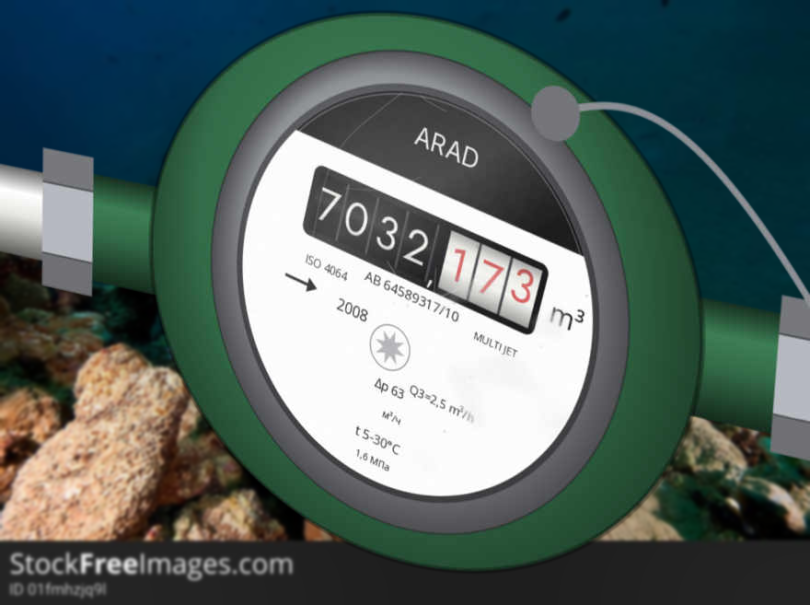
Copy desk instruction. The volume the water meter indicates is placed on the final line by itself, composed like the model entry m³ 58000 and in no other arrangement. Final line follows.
m³ 7032.173
